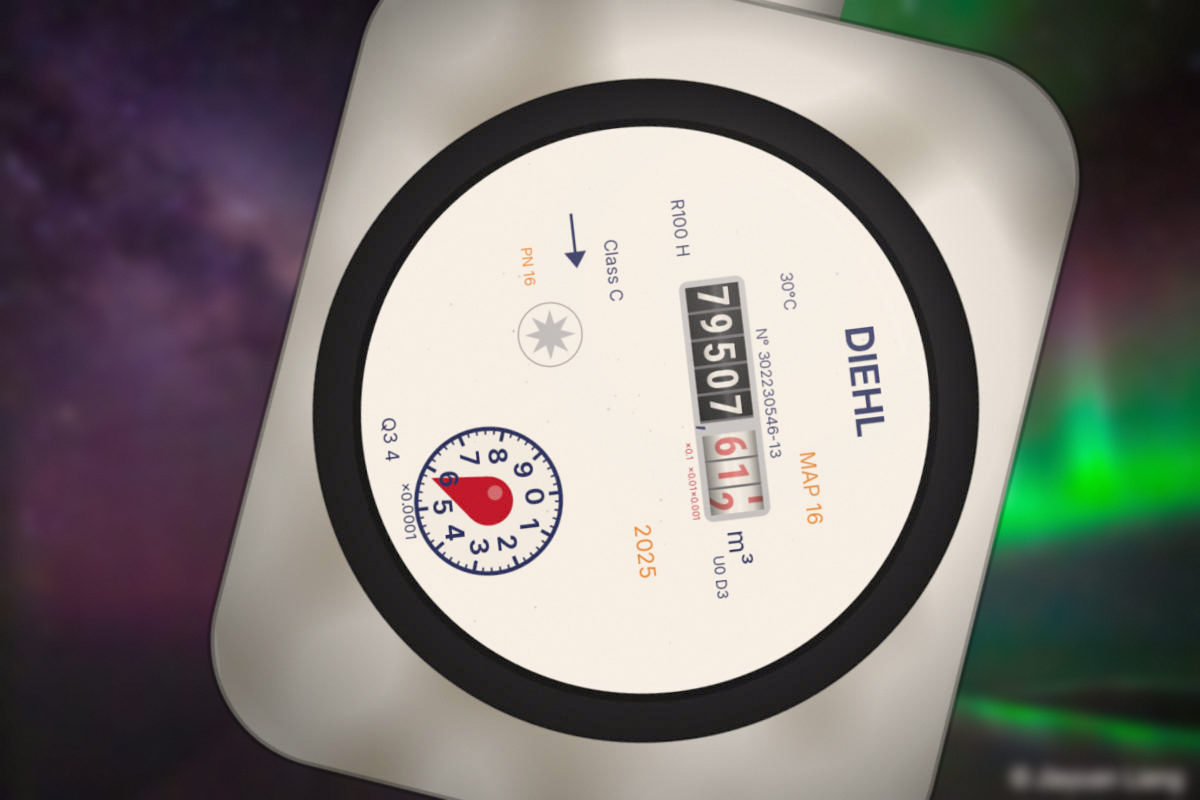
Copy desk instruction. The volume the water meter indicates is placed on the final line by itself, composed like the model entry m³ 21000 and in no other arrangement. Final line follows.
m³ 79507.6115
